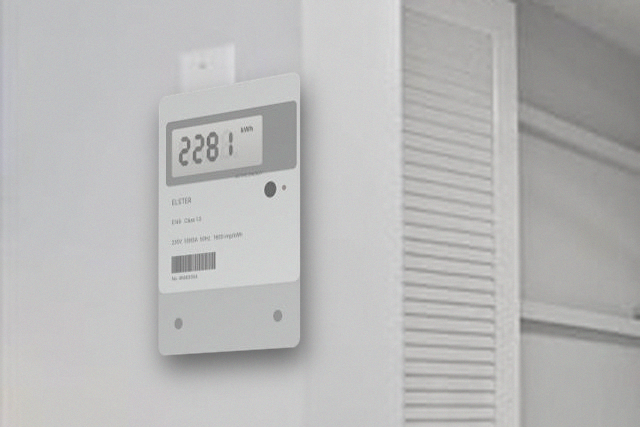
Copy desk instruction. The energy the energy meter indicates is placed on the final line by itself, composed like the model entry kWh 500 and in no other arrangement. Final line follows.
kWh 2281
